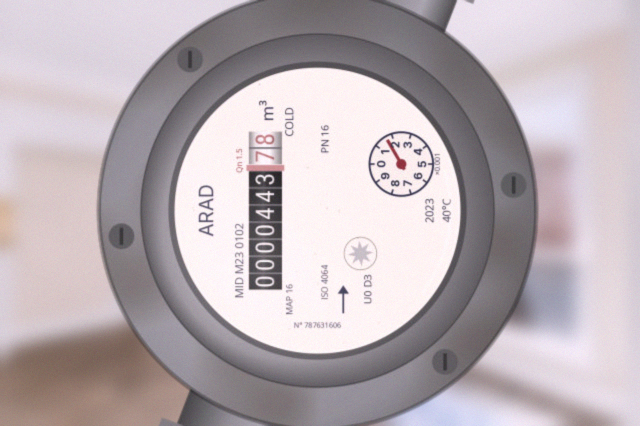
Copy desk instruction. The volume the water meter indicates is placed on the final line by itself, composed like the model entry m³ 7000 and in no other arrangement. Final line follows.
m³ 443.781
